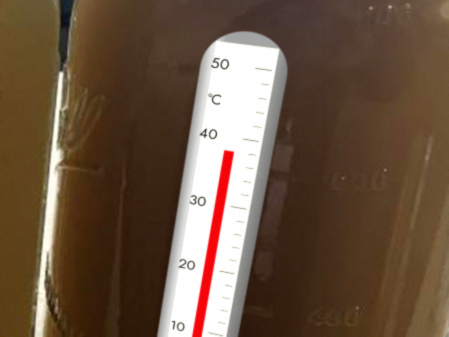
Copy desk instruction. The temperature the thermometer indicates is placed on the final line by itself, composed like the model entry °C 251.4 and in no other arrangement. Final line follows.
°C 38
